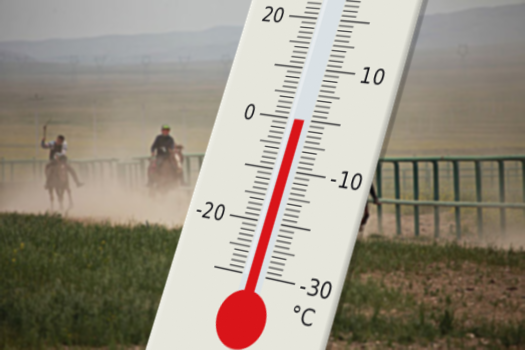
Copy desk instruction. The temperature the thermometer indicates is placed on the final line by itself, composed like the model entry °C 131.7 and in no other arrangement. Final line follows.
°C 0
